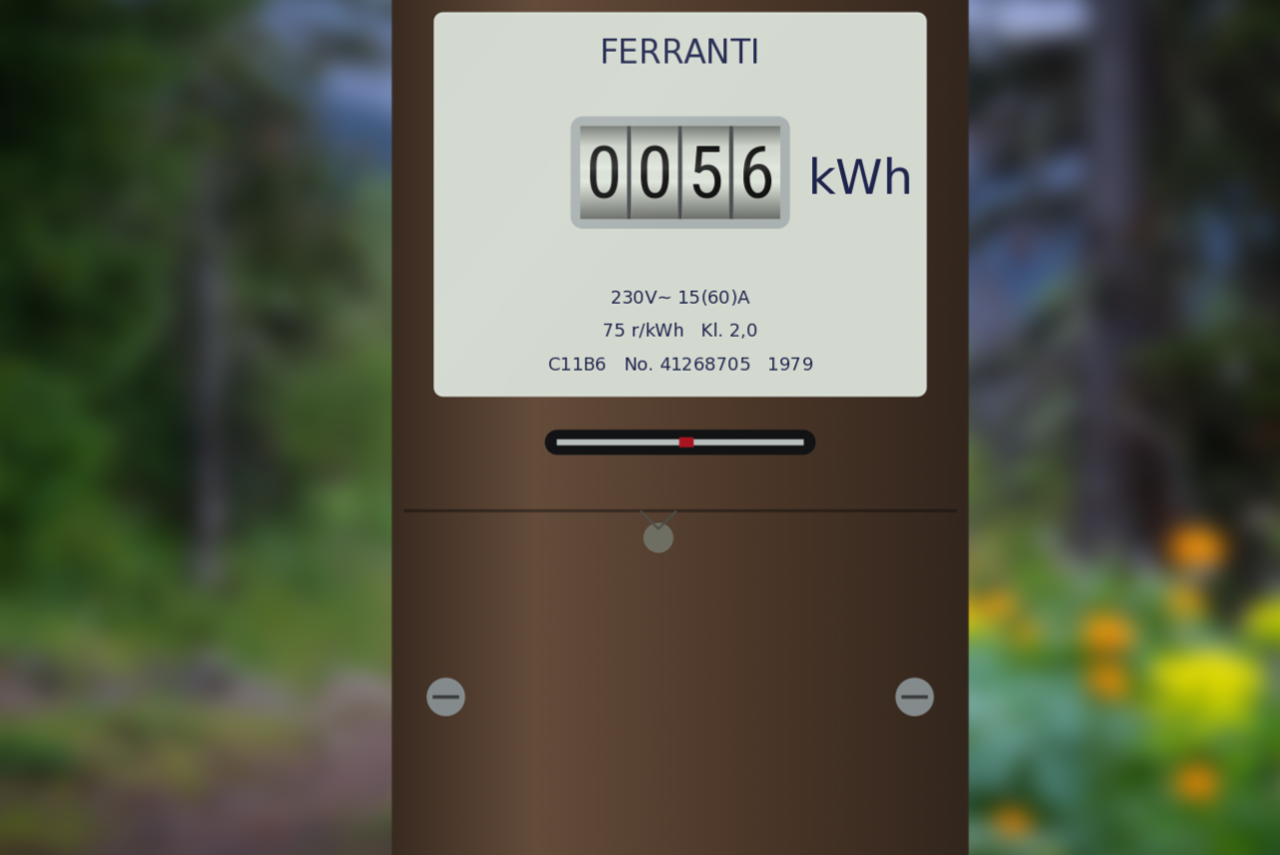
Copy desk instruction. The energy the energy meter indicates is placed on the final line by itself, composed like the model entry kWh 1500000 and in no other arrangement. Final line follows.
kWh 56
